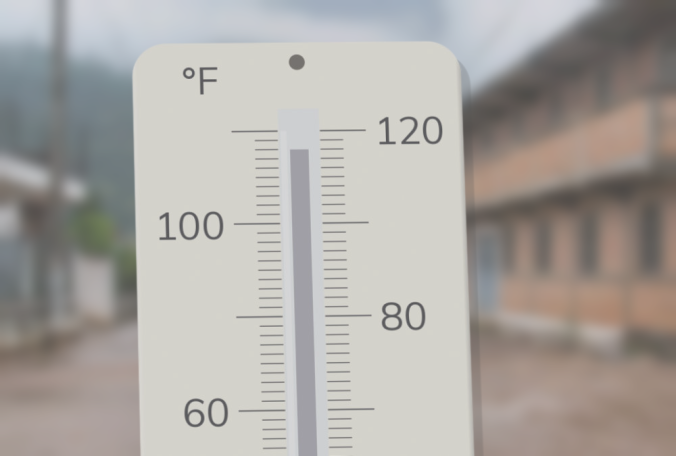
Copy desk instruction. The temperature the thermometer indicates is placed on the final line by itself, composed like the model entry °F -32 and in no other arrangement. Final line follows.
°F 116
